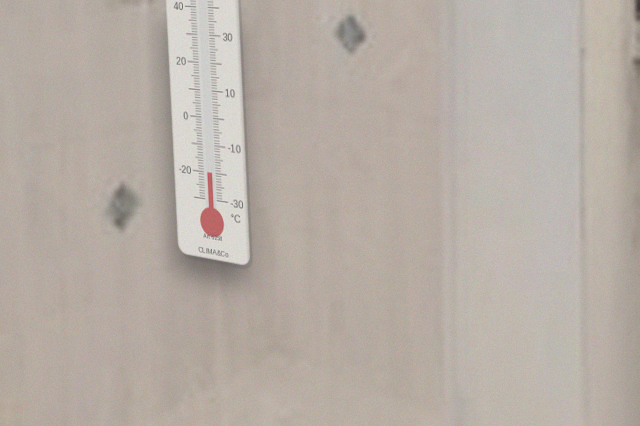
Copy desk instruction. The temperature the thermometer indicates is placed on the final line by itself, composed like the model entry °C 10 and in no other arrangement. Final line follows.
°C -20
